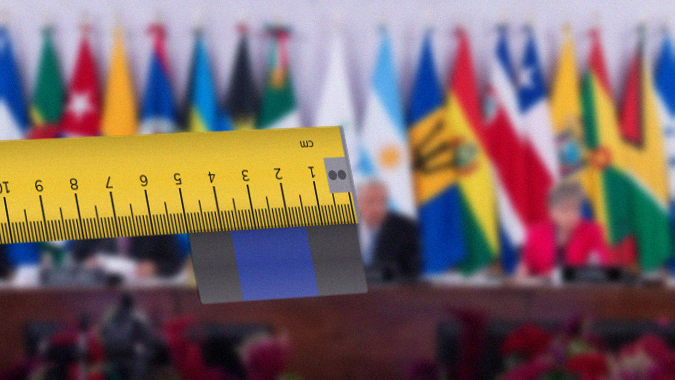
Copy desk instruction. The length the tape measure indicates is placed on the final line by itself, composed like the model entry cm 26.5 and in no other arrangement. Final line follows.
cm 5
